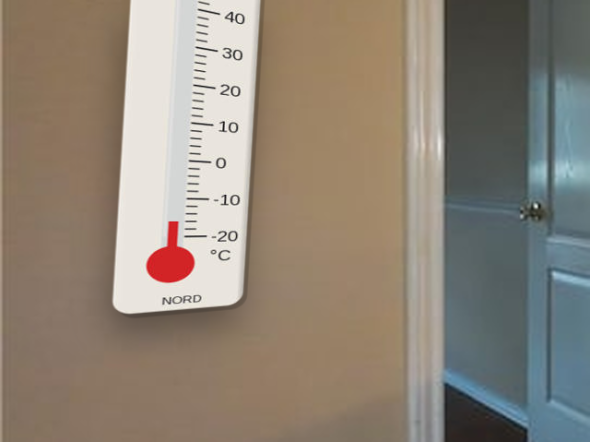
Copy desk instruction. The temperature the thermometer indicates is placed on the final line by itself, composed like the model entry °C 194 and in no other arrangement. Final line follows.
°C -16
